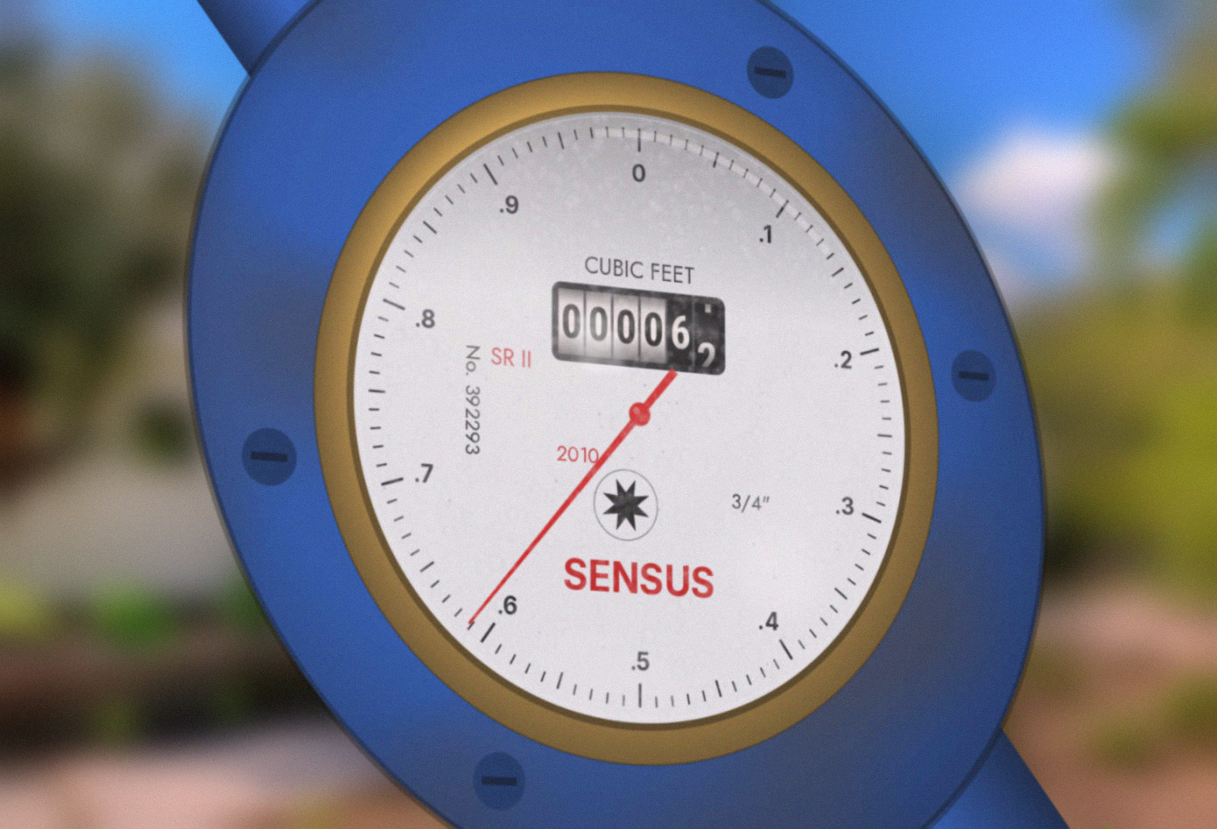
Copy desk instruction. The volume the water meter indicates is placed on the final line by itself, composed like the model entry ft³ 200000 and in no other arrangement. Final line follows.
ft³ 61.61
